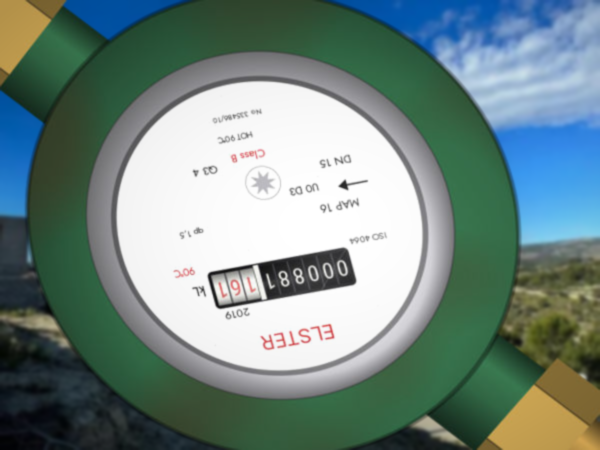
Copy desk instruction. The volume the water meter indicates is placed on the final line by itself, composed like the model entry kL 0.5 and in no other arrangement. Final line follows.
kL 881.161
